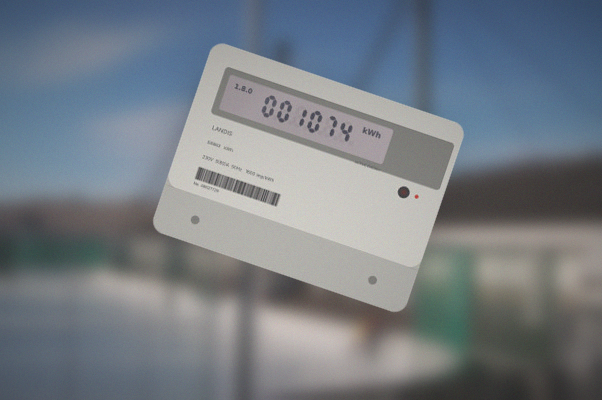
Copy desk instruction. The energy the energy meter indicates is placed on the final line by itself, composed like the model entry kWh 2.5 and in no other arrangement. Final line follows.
kWh 1074
